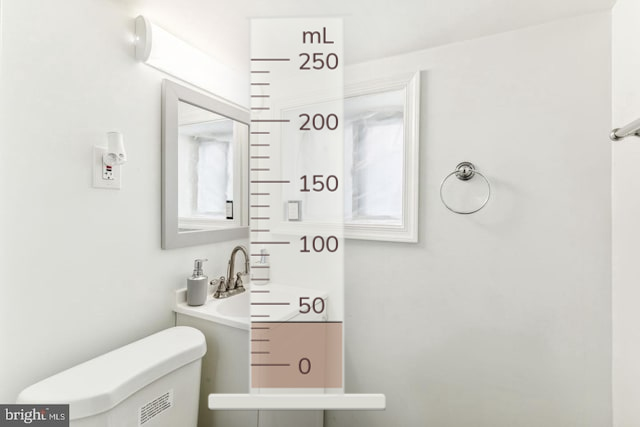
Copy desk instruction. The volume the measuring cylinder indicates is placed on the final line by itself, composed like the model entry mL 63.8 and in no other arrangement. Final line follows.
mL 35
